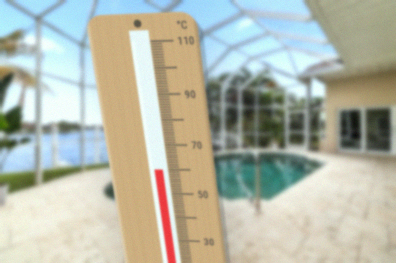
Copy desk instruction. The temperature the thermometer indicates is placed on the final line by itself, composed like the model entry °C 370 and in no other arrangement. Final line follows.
°C 60
